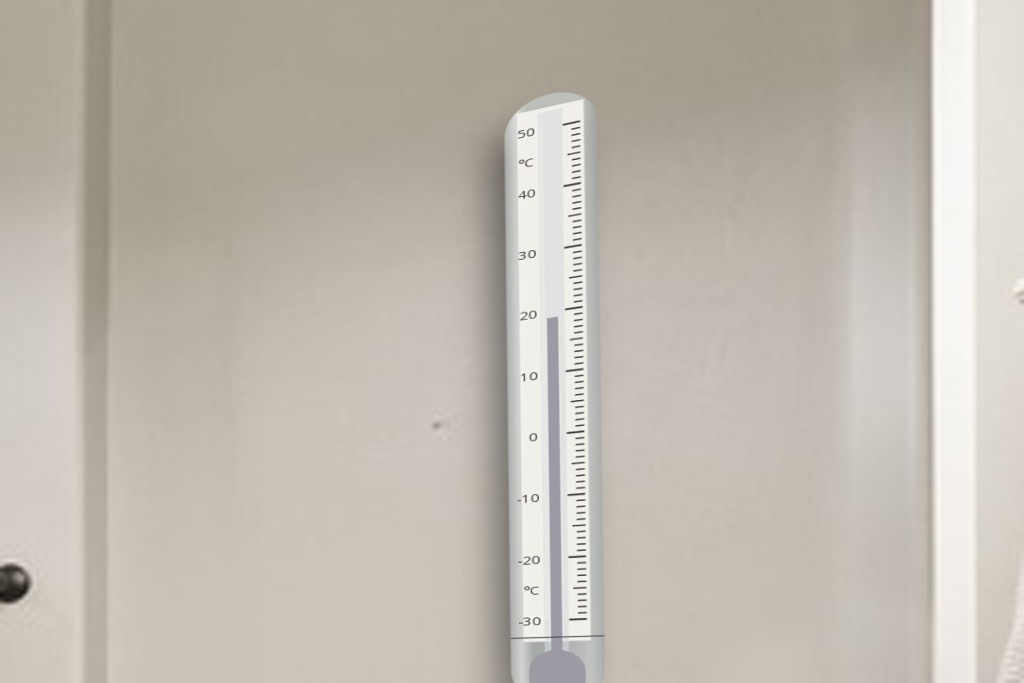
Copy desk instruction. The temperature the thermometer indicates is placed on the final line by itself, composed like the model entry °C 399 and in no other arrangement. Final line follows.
°C 19
